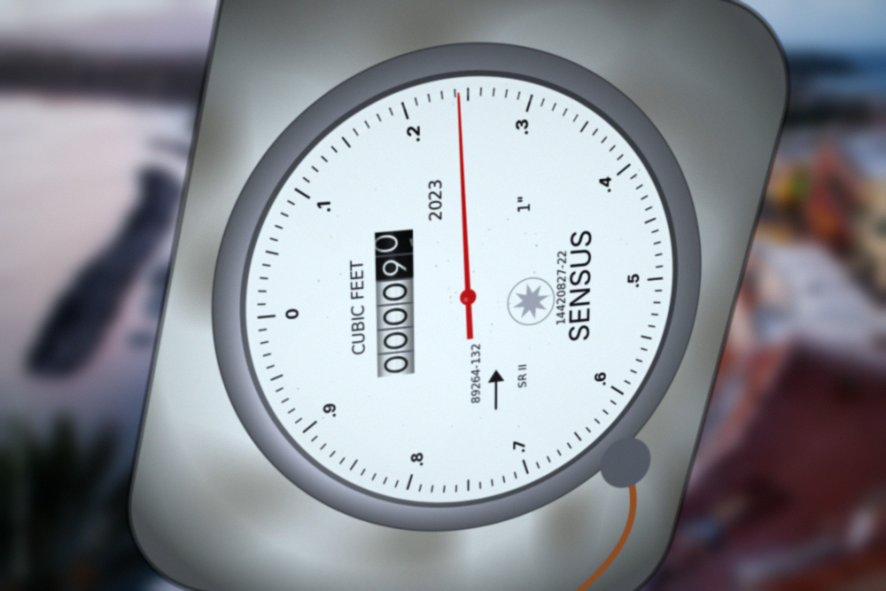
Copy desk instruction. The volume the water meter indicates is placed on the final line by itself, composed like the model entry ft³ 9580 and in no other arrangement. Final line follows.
ft³ 90.24
